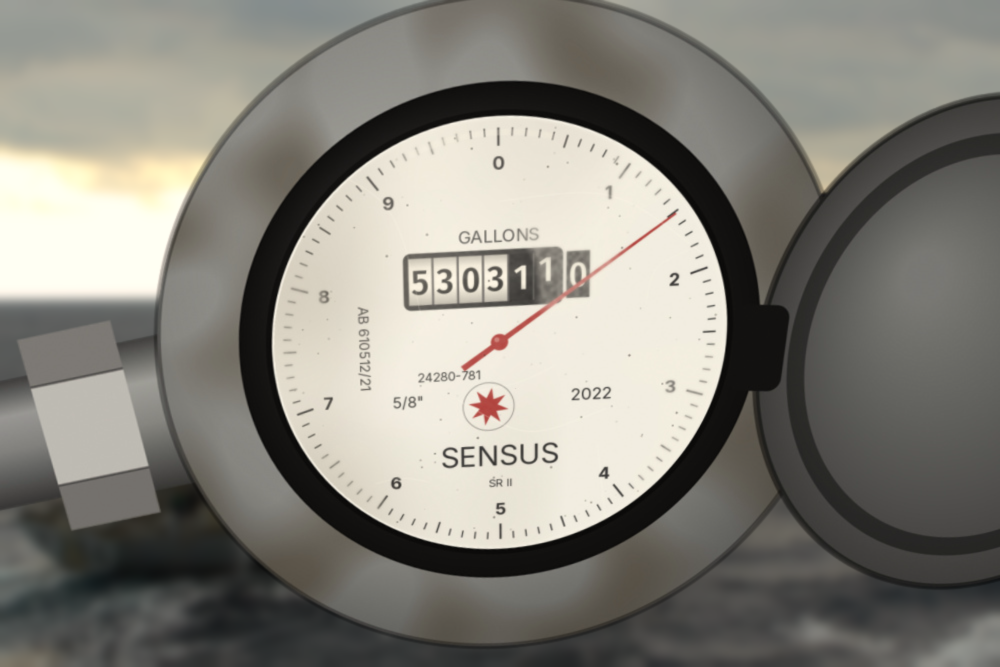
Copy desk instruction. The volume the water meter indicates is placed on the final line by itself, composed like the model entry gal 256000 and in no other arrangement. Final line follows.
gal 5303111.5
